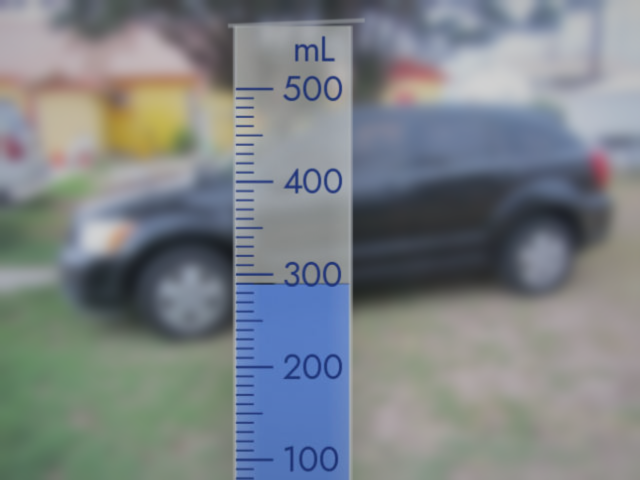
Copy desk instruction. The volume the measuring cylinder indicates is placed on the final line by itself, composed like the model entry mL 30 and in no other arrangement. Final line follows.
mL 290
